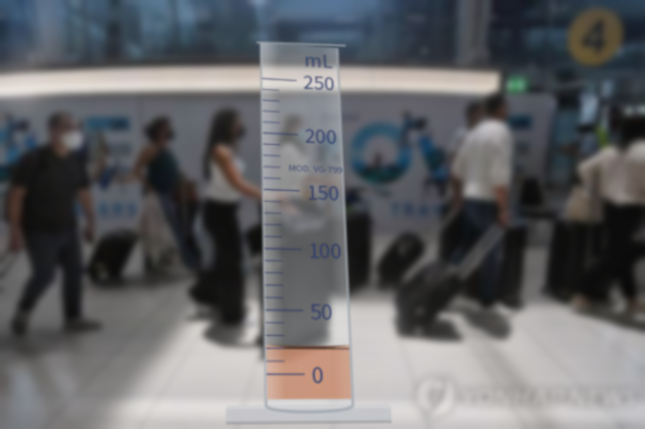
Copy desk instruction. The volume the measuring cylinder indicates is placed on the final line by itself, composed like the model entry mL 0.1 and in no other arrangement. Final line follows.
mL 20
